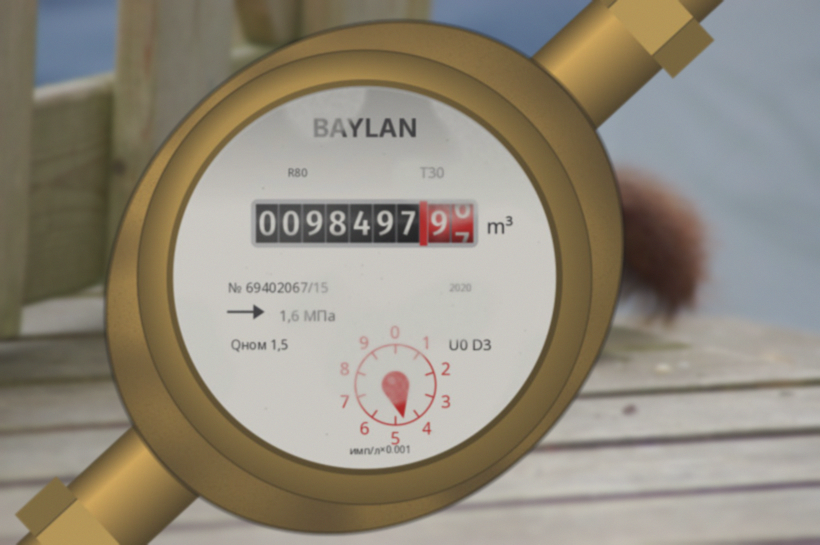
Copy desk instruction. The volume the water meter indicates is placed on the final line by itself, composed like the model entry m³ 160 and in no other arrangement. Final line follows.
m³ 98497.964
